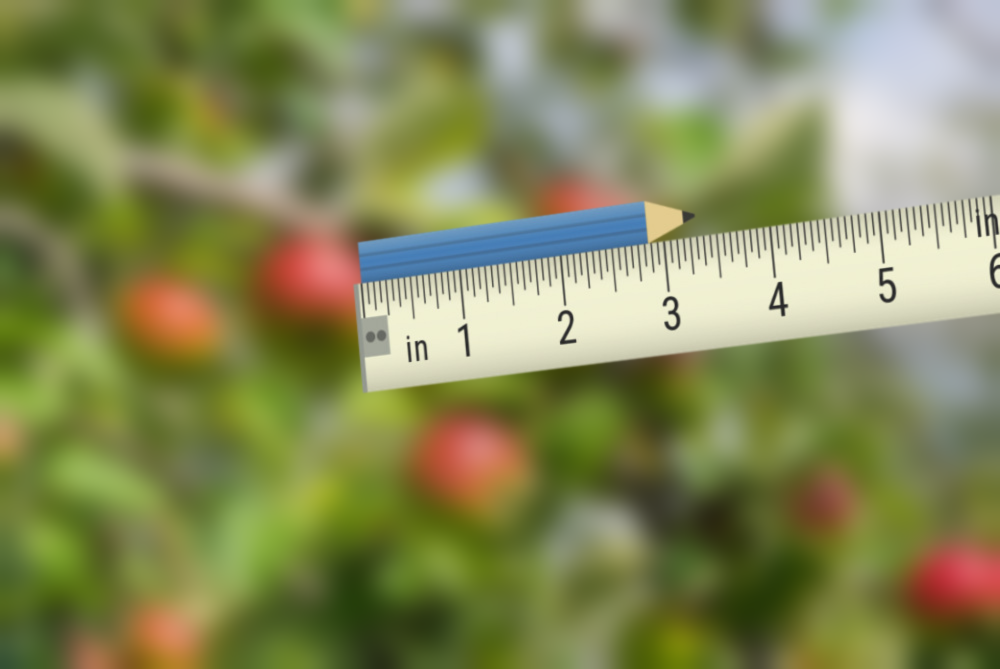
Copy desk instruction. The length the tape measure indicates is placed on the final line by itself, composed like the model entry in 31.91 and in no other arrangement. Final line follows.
in 3.3125
